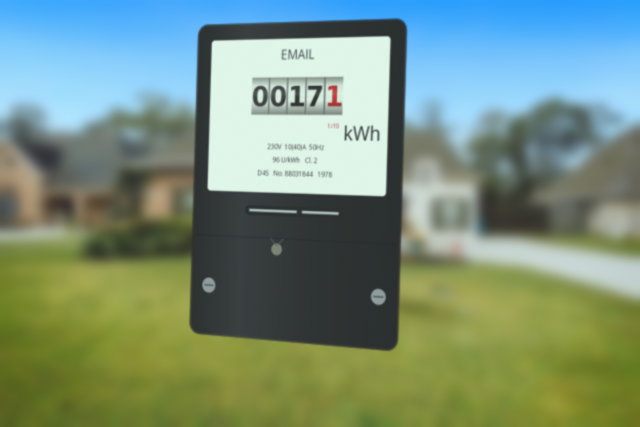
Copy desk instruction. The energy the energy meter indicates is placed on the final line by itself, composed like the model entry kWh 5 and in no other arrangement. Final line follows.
kWh 17.1
